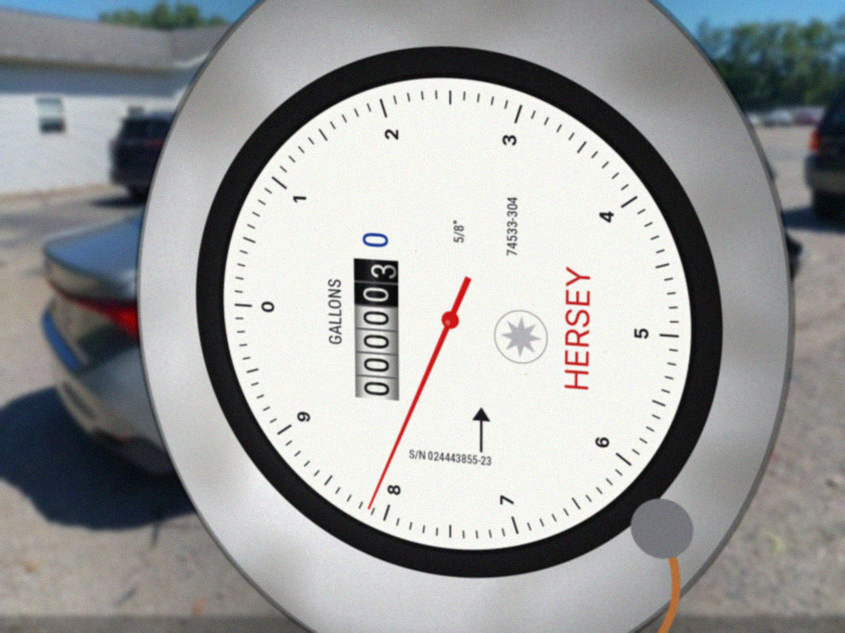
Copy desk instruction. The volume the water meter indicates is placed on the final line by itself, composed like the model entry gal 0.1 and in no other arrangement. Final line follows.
gal 28.1
